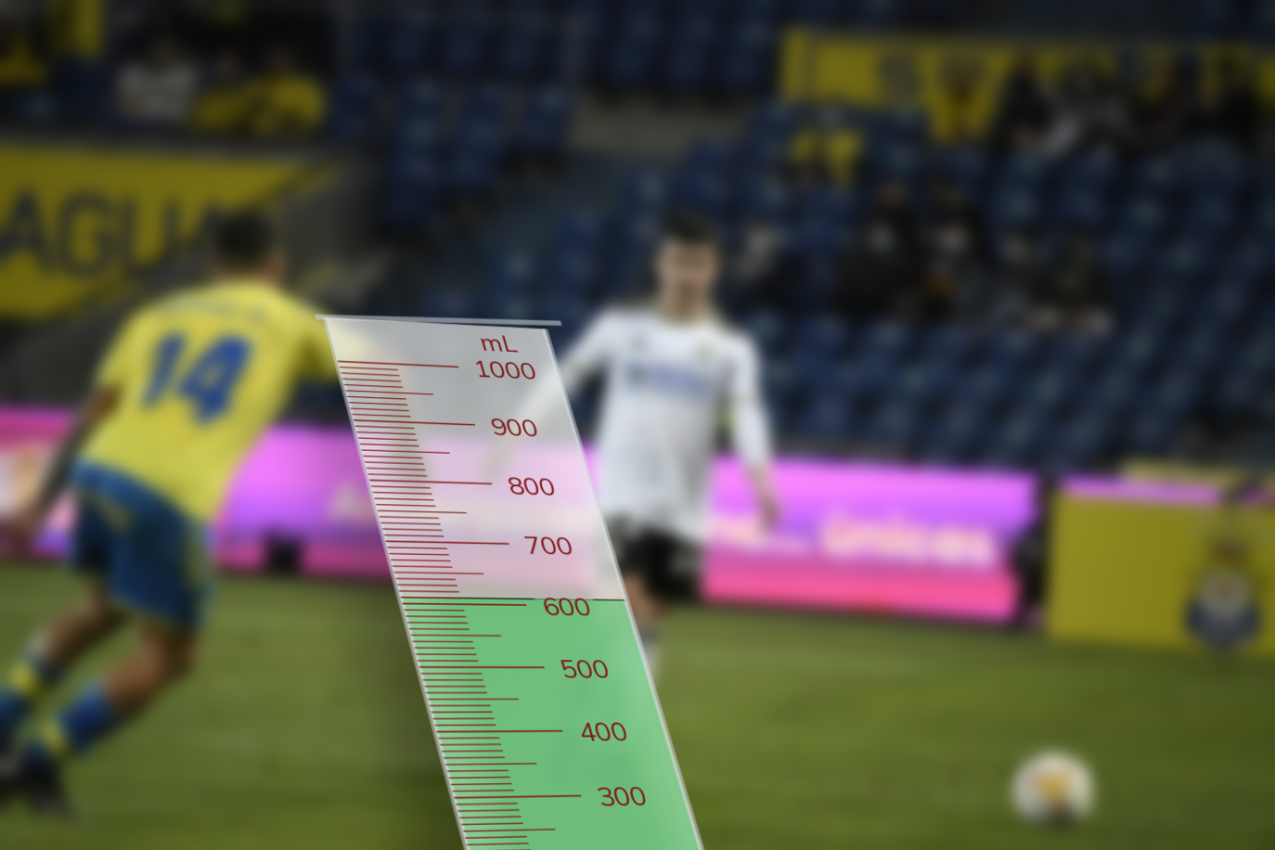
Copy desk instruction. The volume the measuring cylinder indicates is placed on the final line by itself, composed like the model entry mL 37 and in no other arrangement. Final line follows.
mL 610
